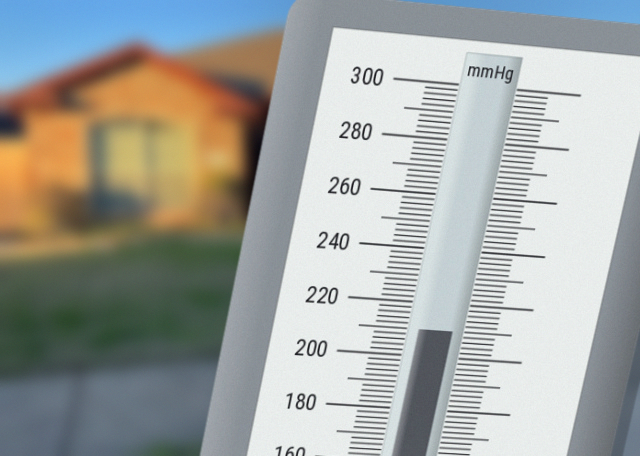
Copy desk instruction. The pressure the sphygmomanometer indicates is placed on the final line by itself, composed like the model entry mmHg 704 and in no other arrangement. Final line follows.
mmHg 210
